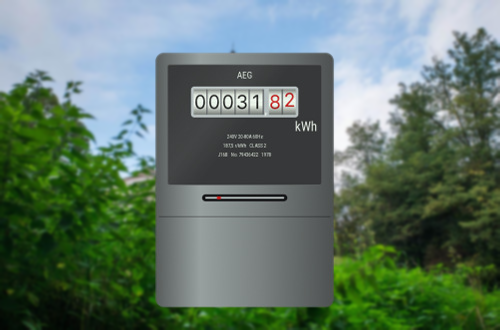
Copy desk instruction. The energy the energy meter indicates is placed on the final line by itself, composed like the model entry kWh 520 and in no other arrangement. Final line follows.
kWh 31.82
